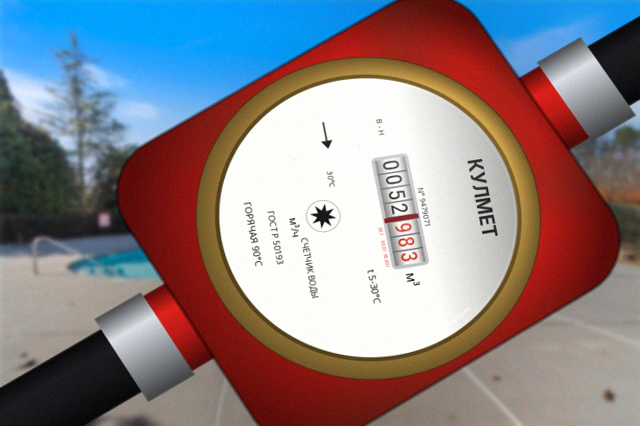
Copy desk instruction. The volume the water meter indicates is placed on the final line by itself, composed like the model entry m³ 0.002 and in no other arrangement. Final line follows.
m³ 52.983
